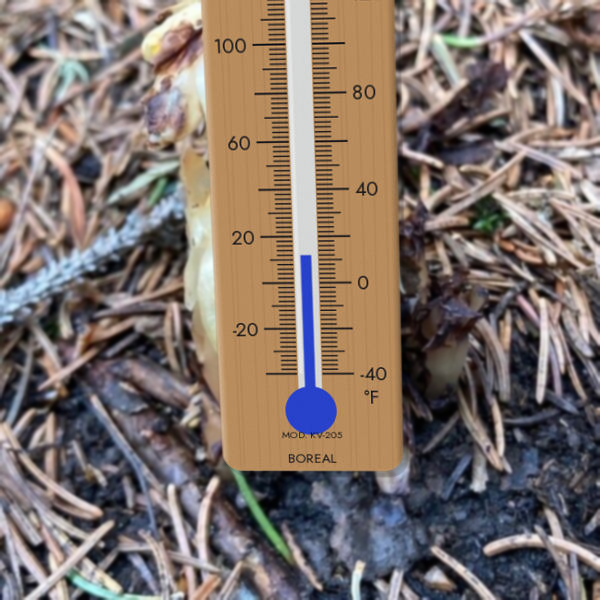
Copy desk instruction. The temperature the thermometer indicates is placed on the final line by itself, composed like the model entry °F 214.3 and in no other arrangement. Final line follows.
°F 12
